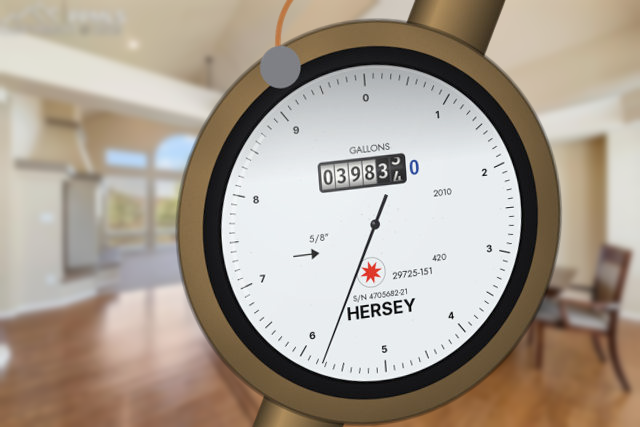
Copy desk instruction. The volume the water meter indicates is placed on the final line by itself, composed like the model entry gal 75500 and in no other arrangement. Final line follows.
gal 398335.7
